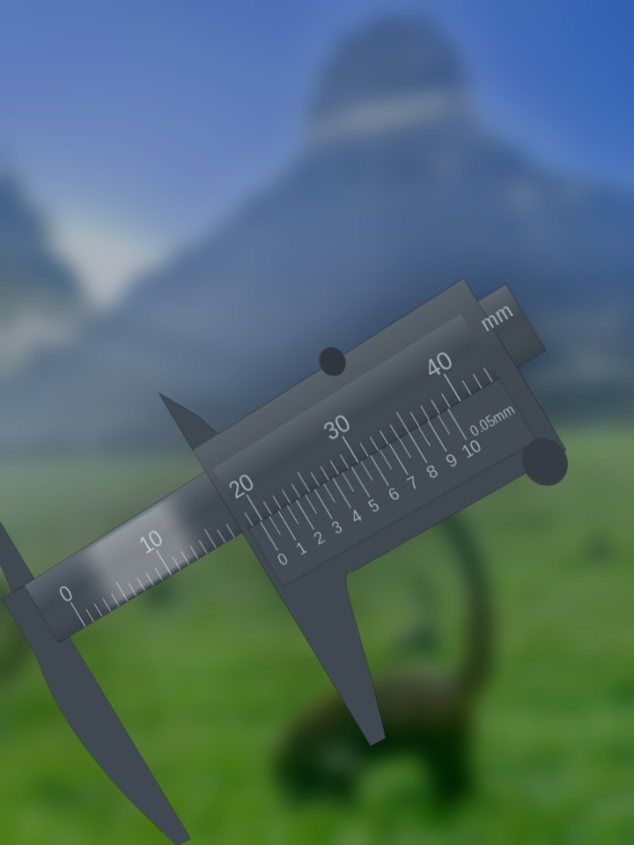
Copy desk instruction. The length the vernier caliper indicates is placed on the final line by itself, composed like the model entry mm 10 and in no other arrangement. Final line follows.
mm 19.8
